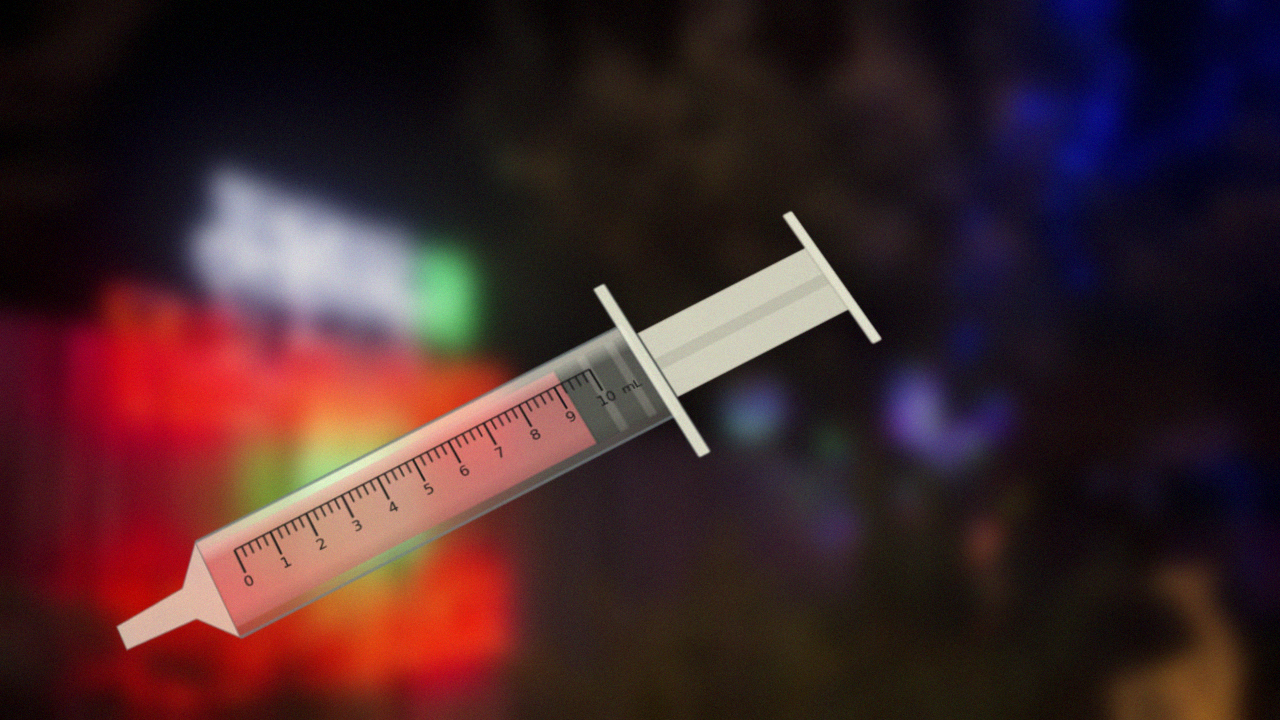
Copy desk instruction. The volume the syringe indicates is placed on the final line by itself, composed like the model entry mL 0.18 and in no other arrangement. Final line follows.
mL 9.2
